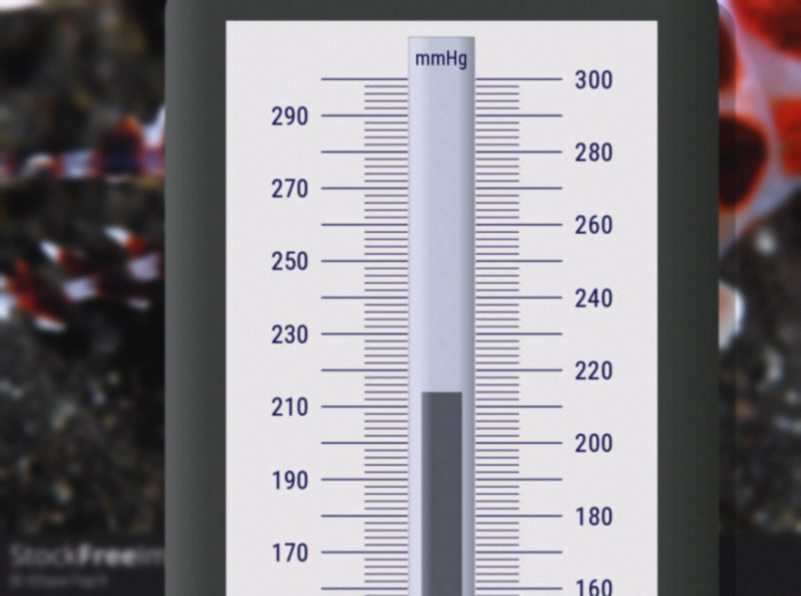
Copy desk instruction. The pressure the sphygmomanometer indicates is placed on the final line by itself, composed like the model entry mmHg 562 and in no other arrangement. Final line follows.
mmHg 214
